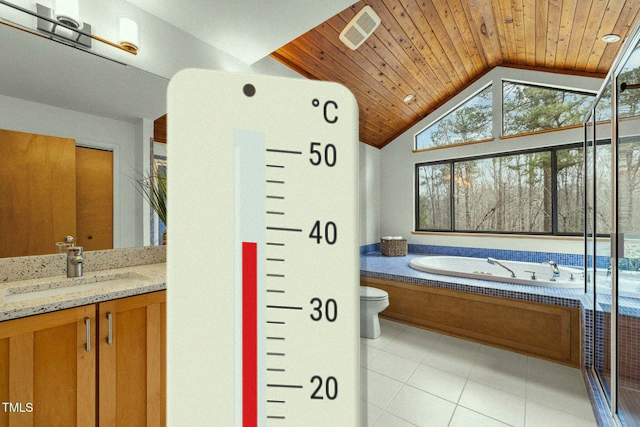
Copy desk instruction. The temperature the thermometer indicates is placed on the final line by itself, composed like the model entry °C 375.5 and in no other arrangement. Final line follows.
°C 38
